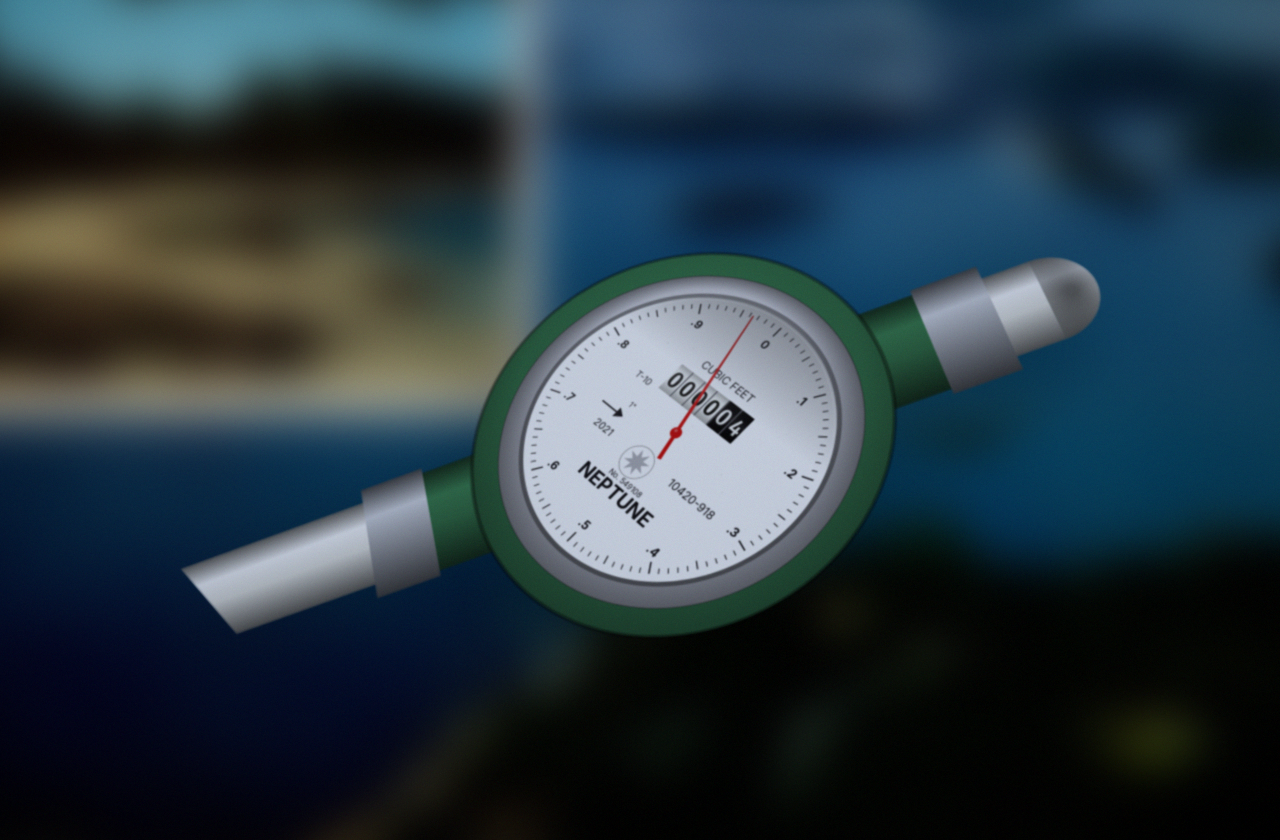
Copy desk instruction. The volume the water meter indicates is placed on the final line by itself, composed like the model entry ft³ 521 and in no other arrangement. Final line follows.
ft³ 3.96
